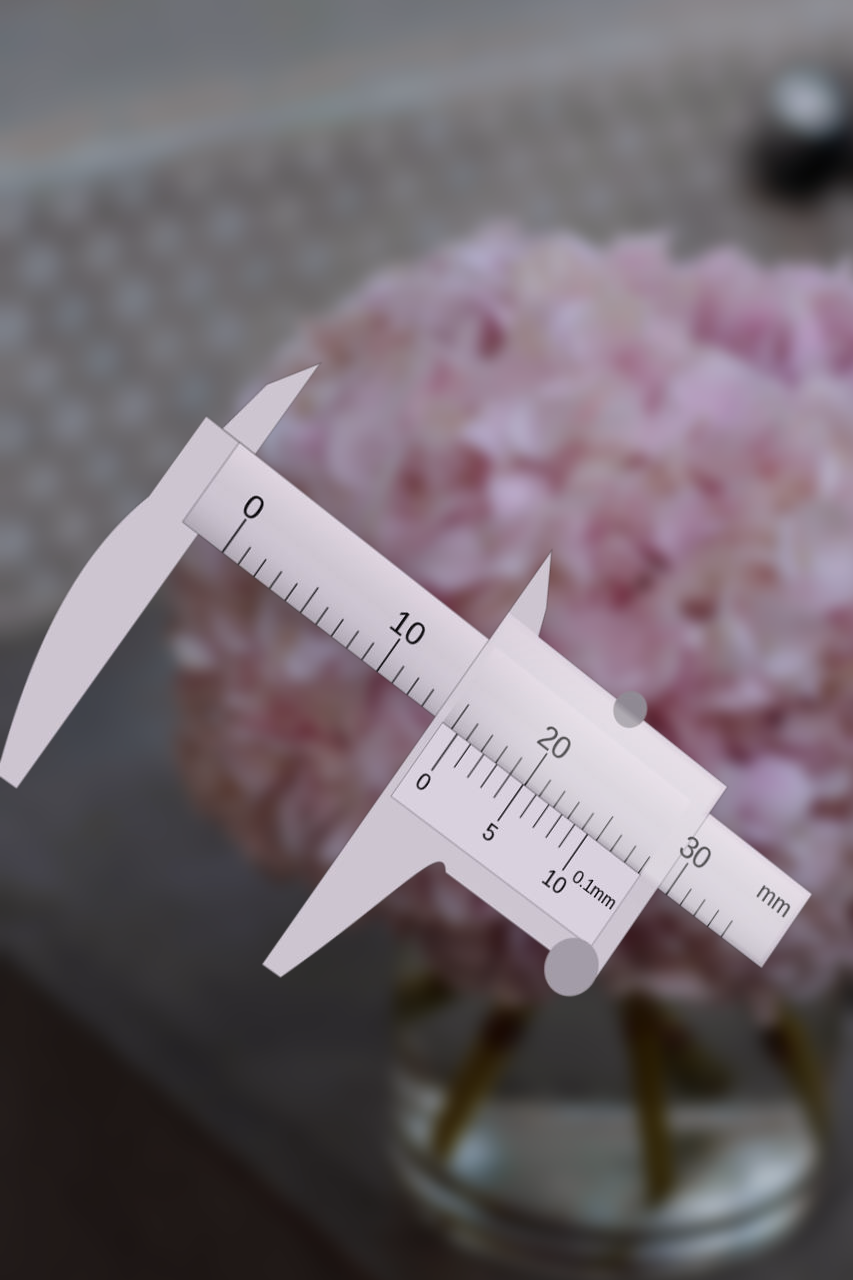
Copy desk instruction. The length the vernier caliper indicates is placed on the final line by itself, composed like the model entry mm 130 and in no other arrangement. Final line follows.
mm 15.4
